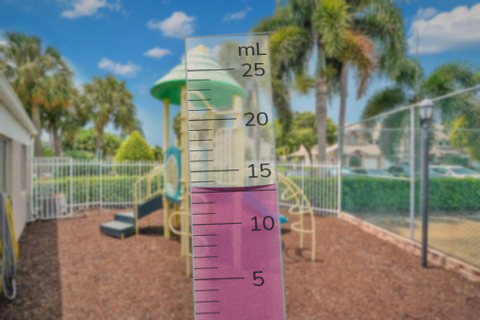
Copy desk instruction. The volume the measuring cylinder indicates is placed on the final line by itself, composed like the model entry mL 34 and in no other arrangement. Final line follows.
mL 13
